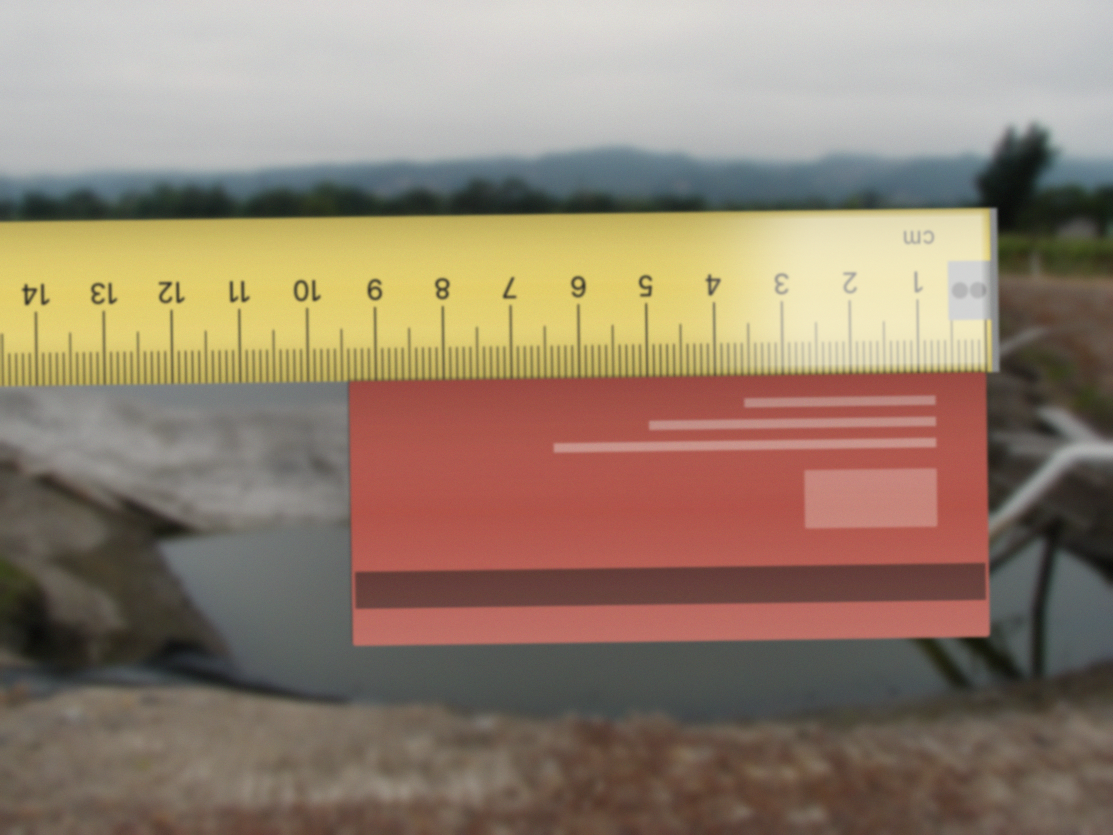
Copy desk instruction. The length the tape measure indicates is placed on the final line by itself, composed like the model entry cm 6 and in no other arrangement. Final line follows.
cm 9.4
